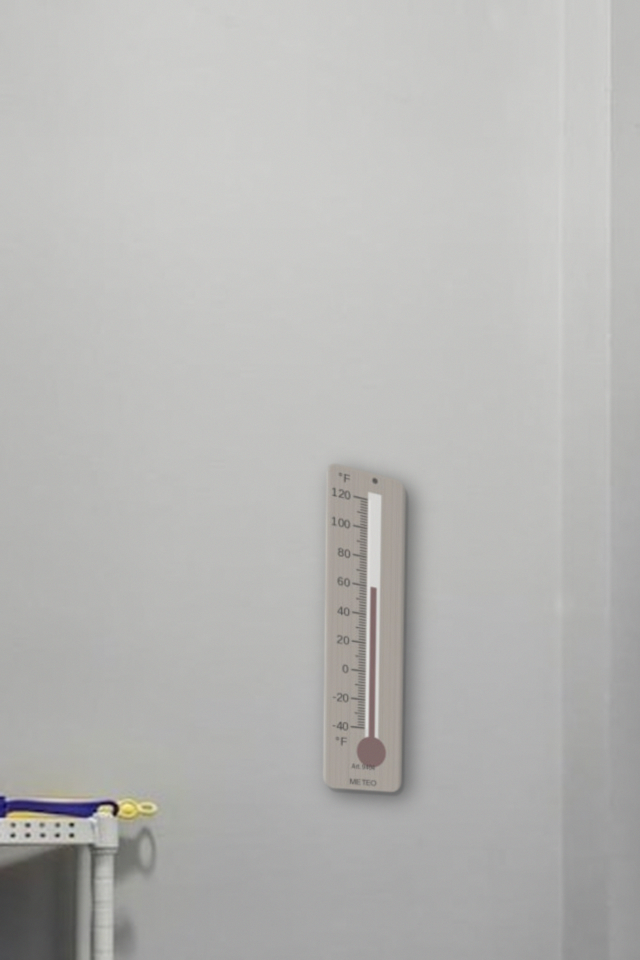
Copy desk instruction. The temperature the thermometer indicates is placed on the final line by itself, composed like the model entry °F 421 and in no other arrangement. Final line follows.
°F 60
